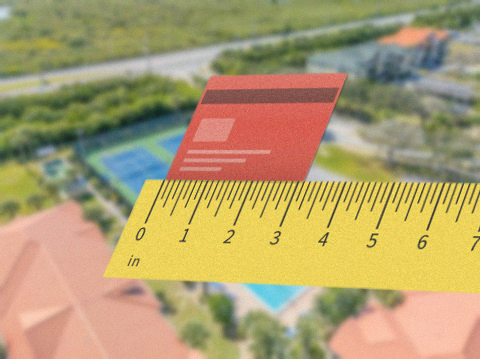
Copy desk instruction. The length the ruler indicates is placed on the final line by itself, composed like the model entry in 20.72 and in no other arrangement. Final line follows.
in 3.125
